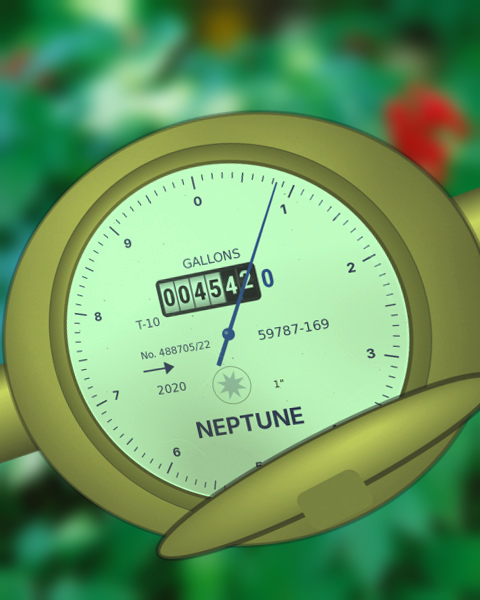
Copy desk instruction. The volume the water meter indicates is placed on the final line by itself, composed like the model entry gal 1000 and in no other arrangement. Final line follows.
gal 45420.8
